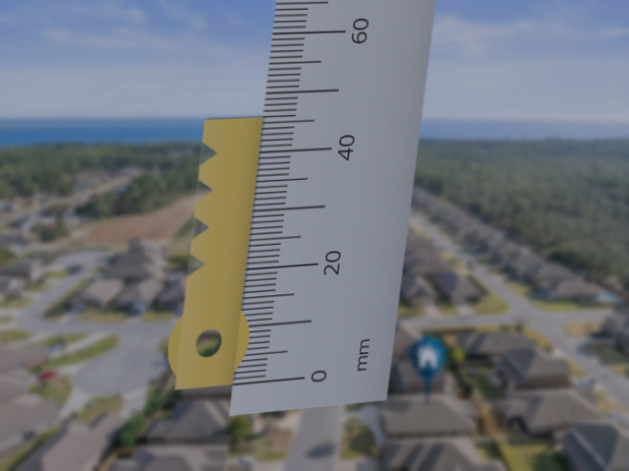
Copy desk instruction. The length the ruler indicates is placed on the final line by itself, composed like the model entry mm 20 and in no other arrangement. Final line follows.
mm 46
